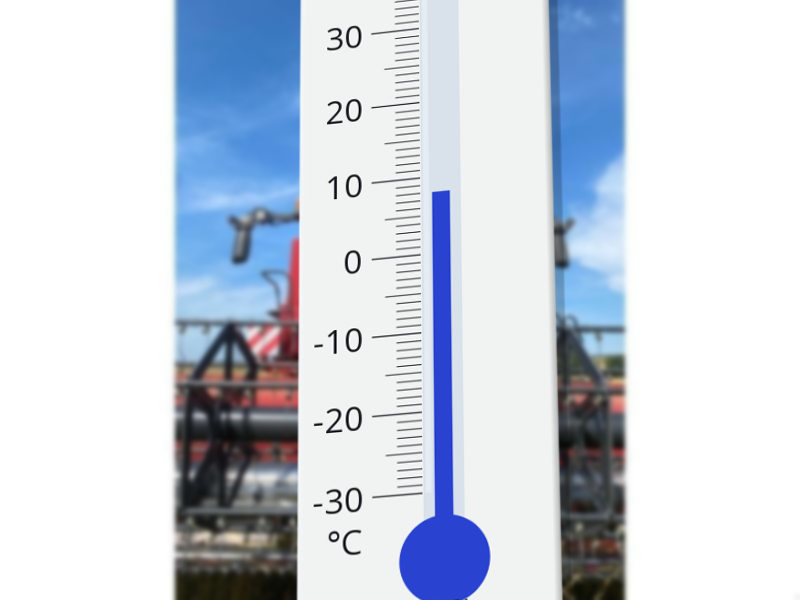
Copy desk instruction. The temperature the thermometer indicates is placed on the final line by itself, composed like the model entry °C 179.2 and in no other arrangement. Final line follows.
°C 8
